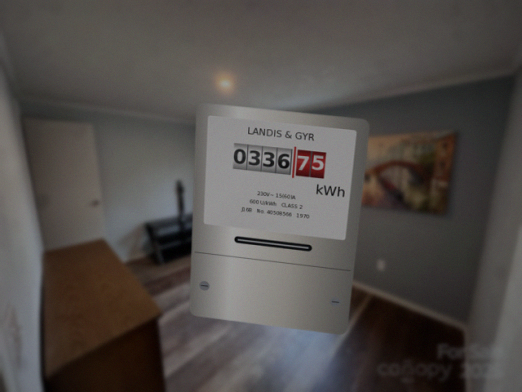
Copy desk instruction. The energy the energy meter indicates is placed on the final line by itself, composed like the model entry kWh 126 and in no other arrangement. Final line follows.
kWh 336.75
